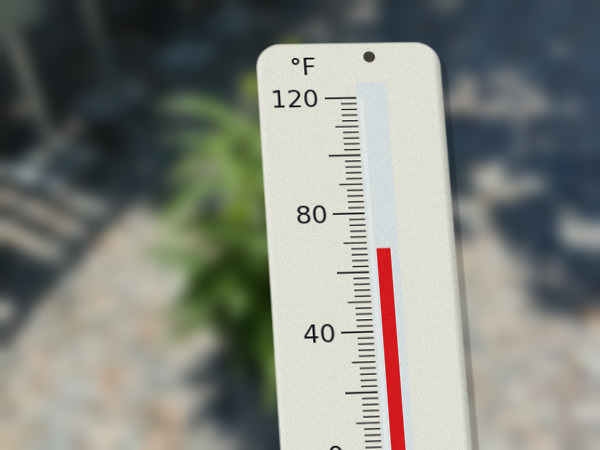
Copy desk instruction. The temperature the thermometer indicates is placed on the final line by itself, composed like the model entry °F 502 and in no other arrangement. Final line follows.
°F 68
